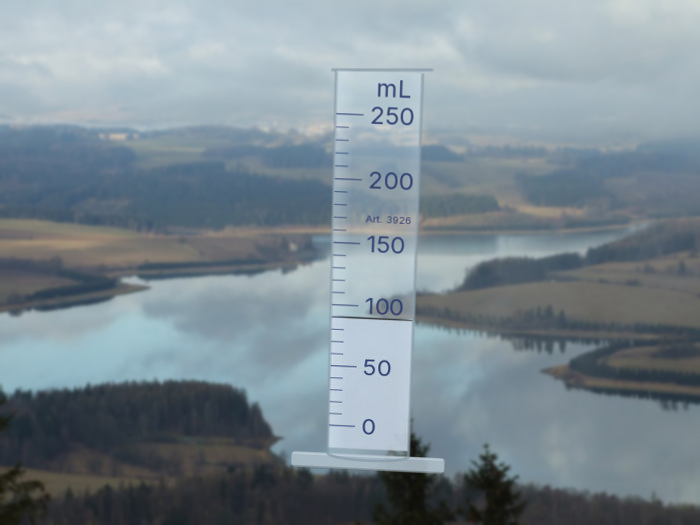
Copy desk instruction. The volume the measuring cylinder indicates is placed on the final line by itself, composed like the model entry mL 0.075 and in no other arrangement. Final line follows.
mL 90
